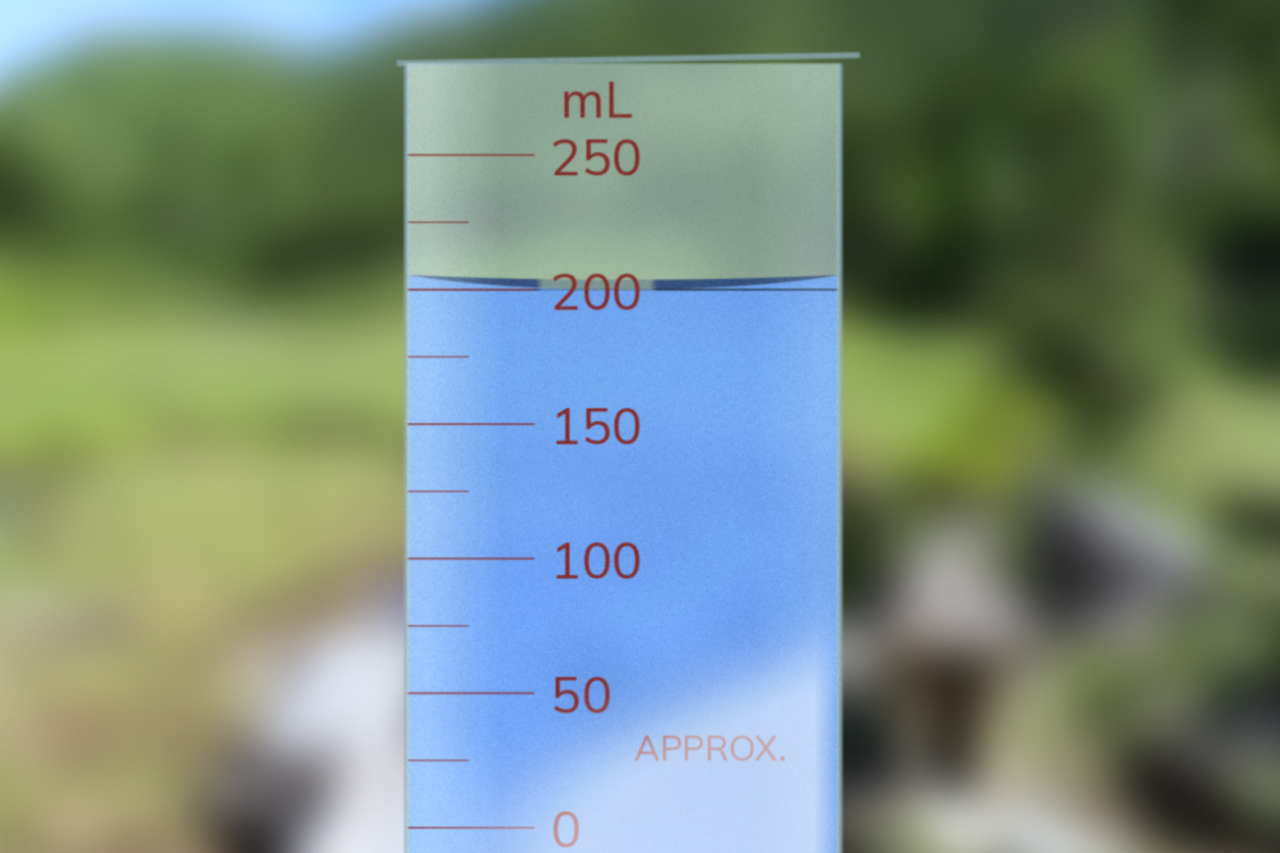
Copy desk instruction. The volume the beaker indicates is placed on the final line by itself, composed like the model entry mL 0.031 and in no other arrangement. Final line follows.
mL 200
